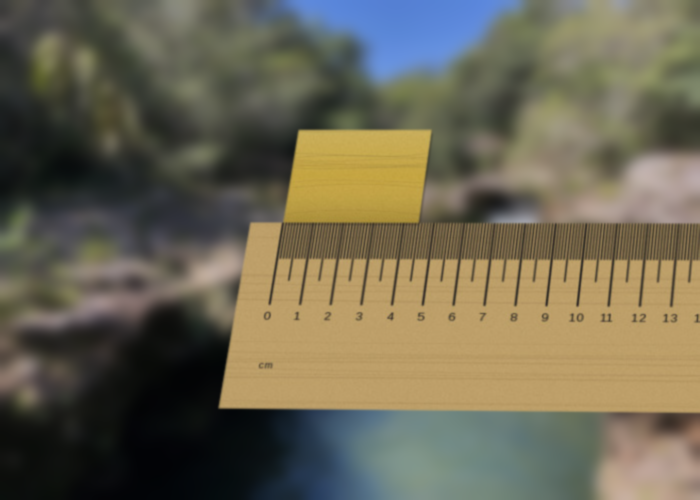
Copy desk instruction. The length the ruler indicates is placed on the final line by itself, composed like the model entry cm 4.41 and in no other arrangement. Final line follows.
cm 4.5
